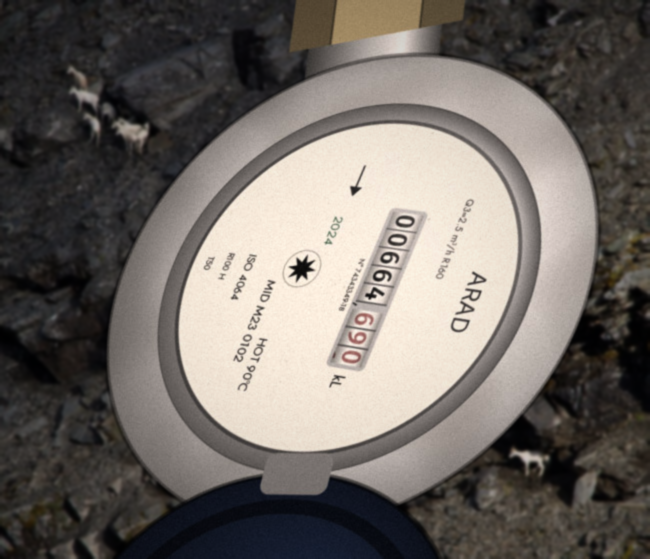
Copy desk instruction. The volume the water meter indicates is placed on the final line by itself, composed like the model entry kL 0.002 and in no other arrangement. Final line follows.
kL 664.690
